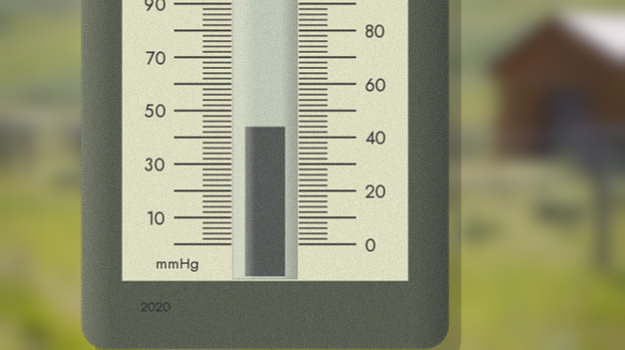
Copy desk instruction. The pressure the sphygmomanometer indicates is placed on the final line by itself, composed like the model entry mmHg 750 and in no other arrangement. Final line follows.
mmHg 44
